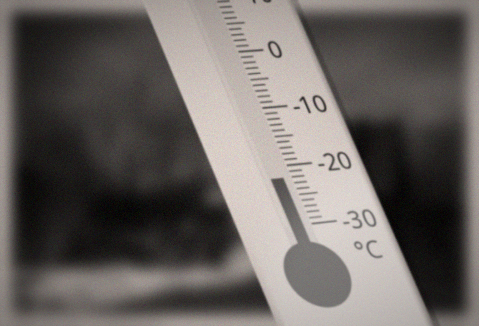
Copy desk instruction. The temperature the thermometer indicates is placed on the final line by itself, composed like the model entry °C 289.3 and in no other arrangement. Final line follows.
°C -22
